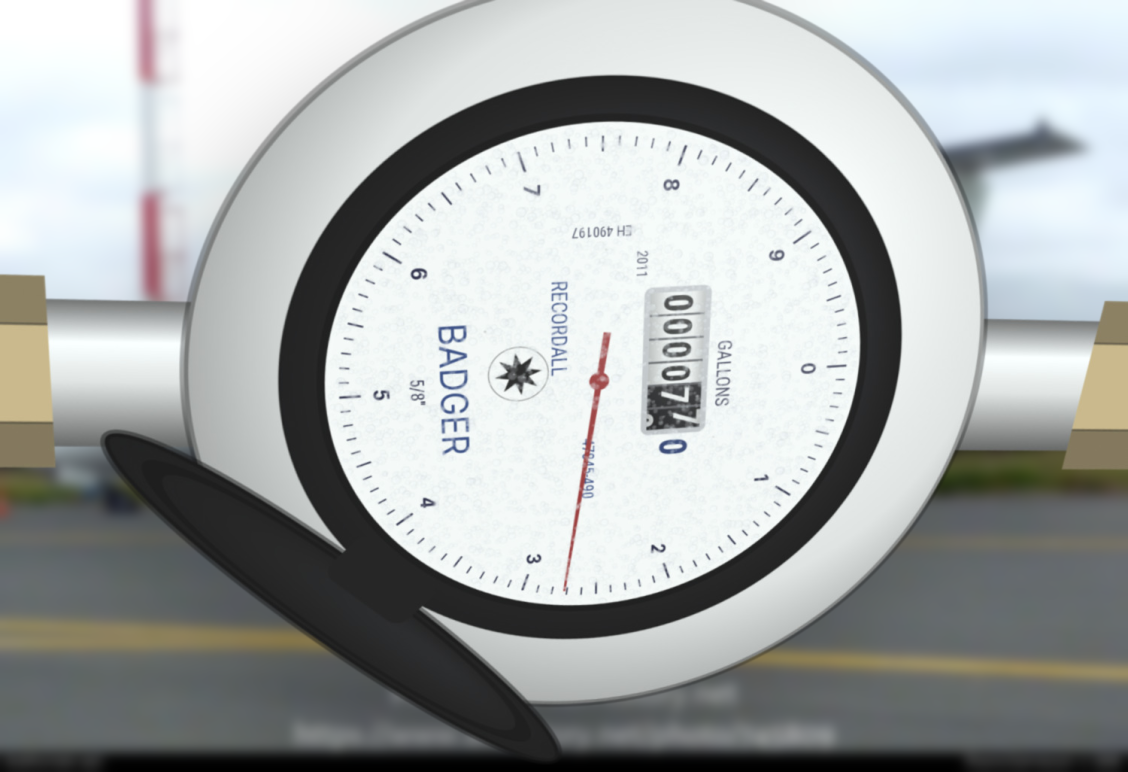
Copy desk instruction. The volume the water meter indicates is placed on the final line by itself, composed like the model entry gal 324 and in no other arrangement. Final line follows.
gal 772.7
